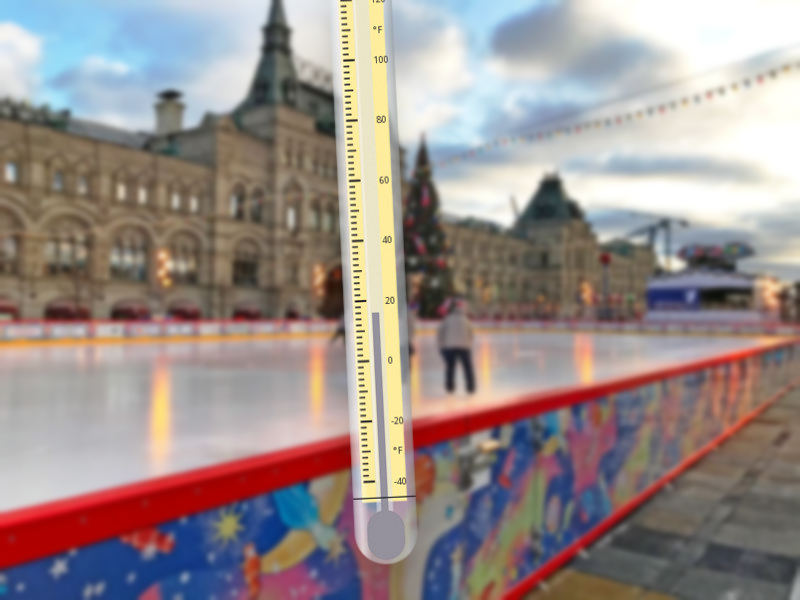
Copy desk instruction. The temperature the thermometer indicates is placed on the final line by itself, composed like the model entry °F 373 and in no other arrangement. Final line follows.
°F 16
